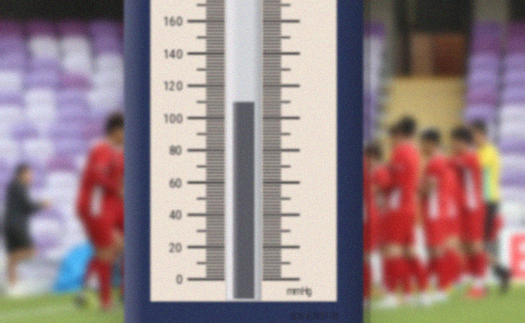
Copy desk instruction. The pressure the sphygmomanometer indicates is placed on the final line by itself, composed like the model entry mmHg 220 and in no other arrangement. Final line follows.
mmHg 110
